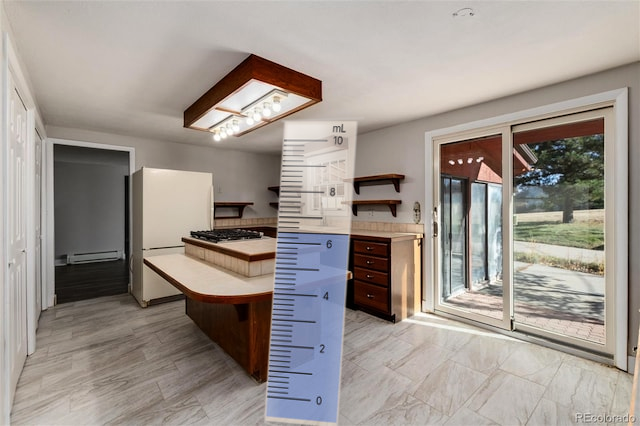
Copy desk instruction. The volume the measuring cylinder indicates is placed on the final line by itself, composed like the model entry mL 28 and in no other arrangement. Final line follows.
mL 6.4
